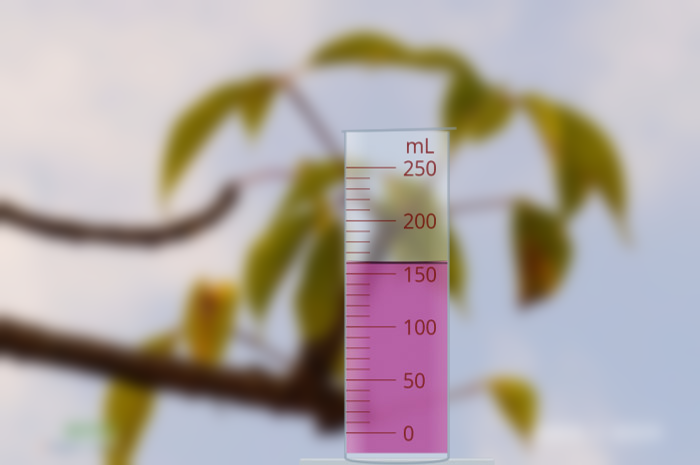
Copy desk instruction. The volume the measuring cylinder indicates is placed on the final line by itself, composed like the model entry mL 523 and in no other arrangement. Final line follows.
mL 160
